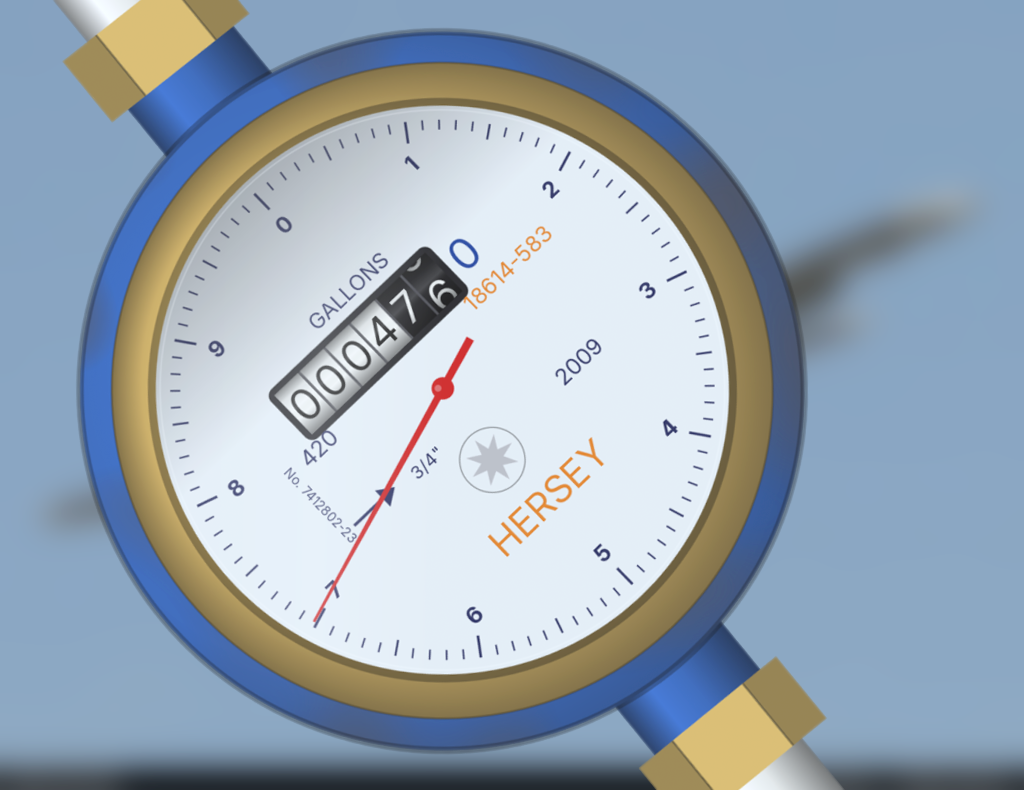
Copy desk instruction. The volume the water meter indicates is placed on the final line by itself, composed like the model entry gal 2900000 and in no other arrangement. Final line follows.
gal 4757.0
